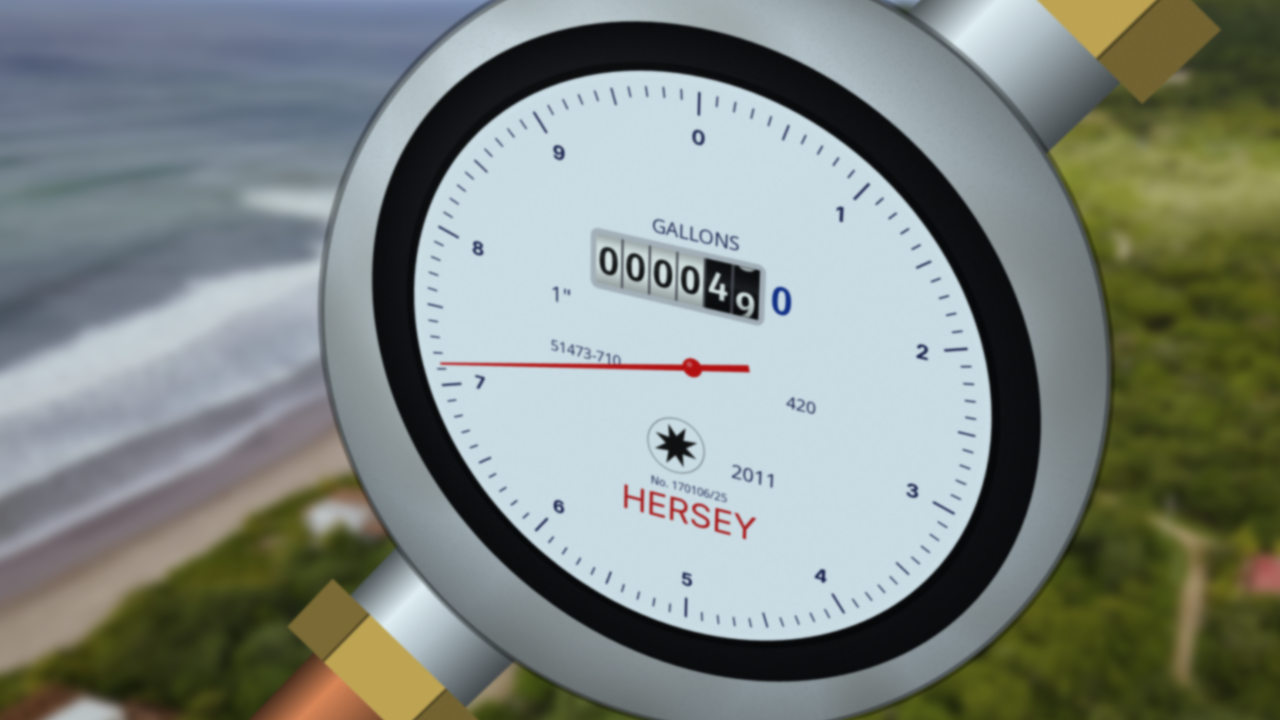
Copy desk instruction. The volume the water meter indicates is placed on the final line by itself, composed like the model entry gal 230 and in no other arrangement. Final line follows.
gal 487.1
